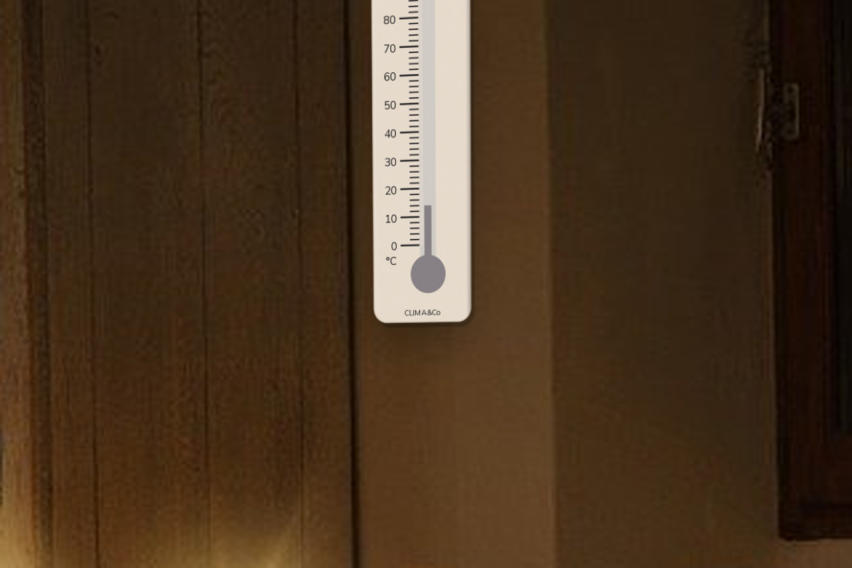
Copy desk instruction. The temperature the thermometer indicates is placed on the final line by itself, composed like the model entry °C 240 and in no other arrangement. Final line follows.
°C 14
